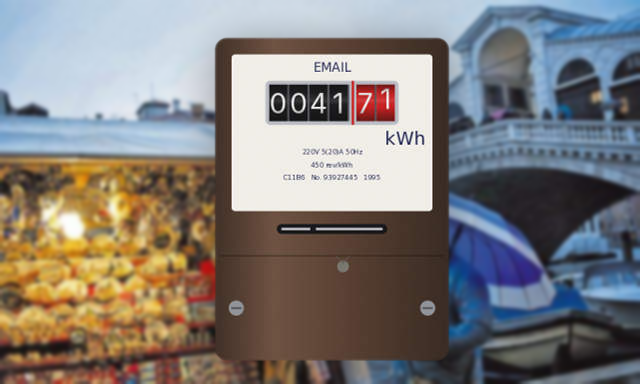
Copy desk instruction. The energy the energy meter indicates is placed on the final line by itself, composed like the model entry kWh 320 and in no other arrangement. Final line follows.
kWh 41.71
